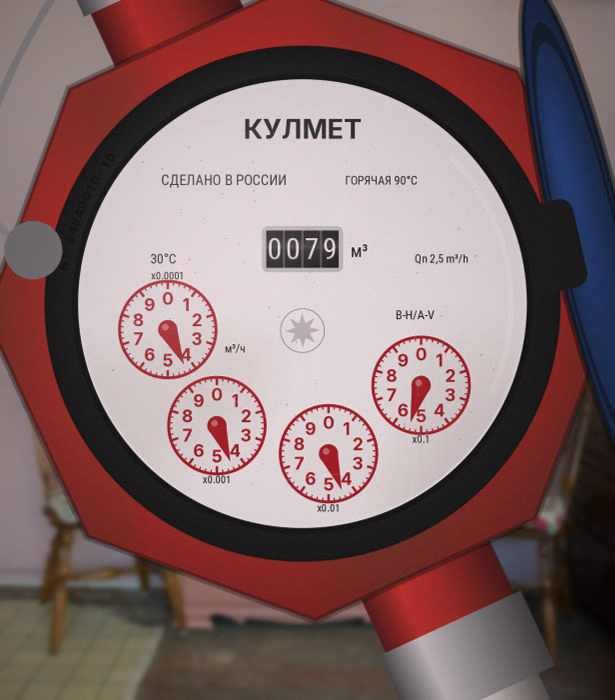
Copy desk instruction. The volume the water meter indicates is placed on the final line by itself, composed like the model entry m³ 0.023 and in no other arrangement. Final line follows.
m³ 79.5444
